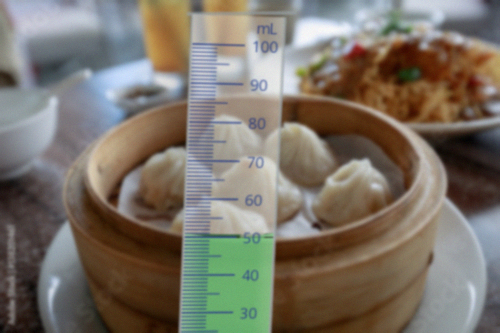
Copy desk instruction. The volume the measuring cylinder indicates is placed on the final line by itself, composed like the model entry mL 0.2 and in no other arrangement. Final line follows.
mL 50
